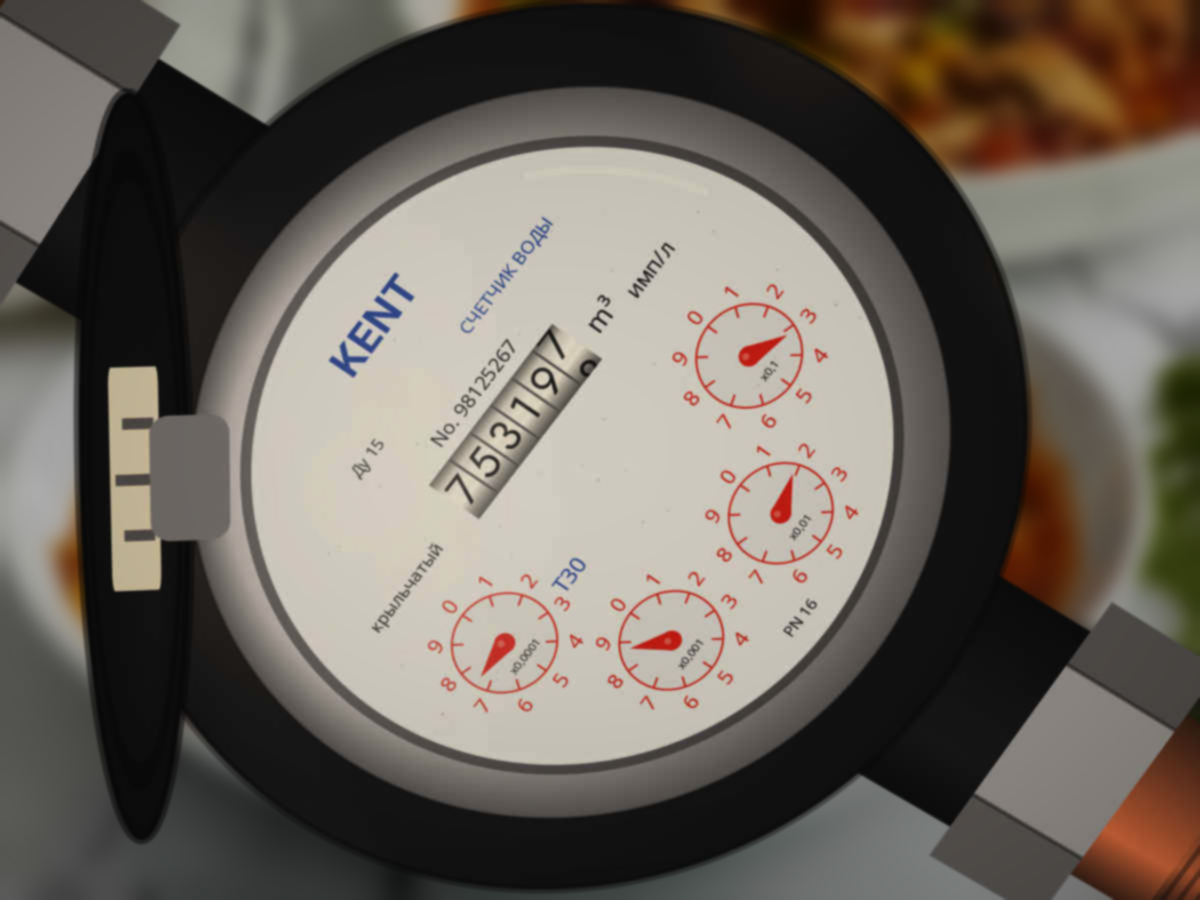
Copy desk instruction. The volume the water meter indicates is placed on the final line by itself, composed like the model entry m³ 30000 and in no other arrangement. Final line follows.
m³ 753197.3187
